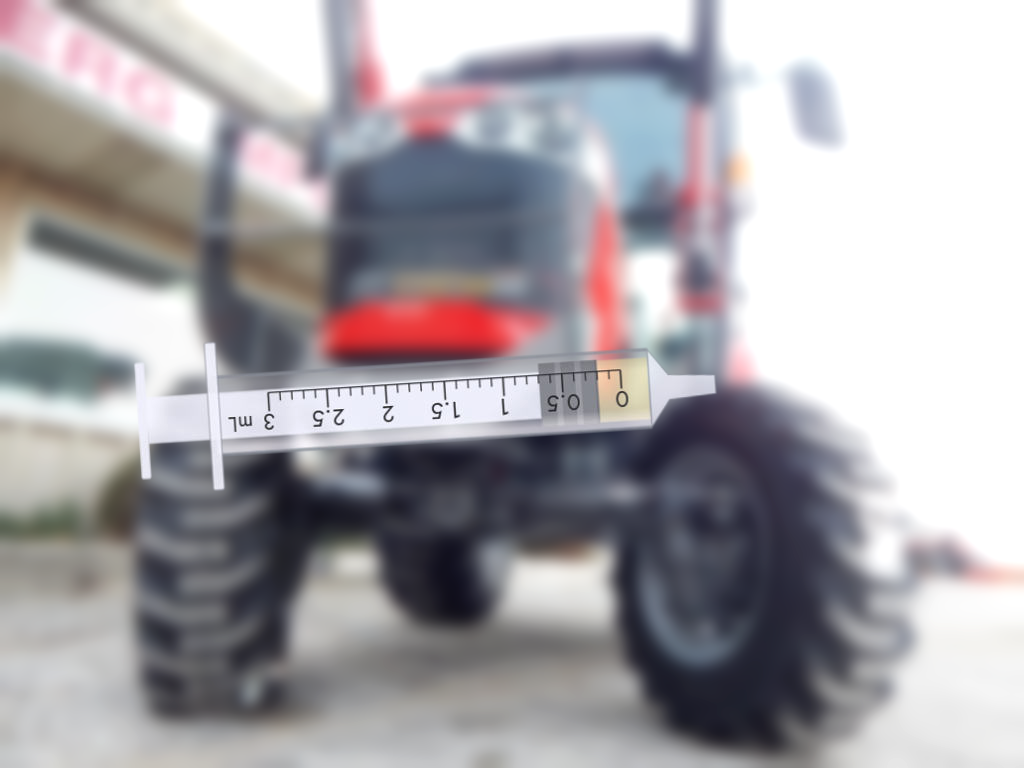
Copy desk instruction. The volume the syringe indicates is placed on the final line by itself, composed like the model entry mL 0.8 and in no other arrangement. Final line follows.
mL 0.2
